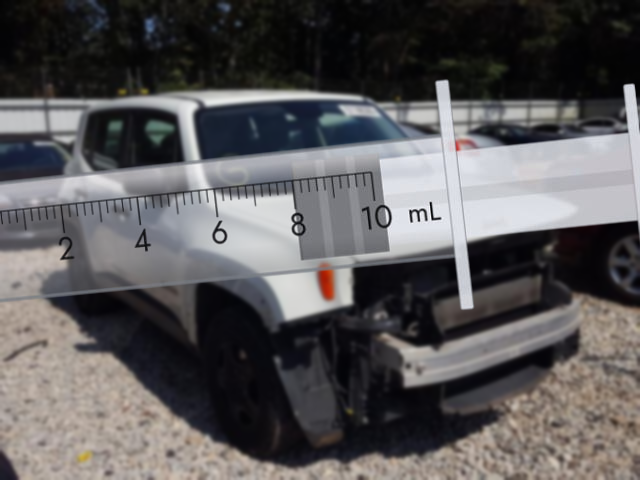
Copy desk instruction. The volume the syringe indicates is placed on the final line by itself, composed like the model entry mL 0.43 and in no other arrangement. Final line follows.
mL 8
